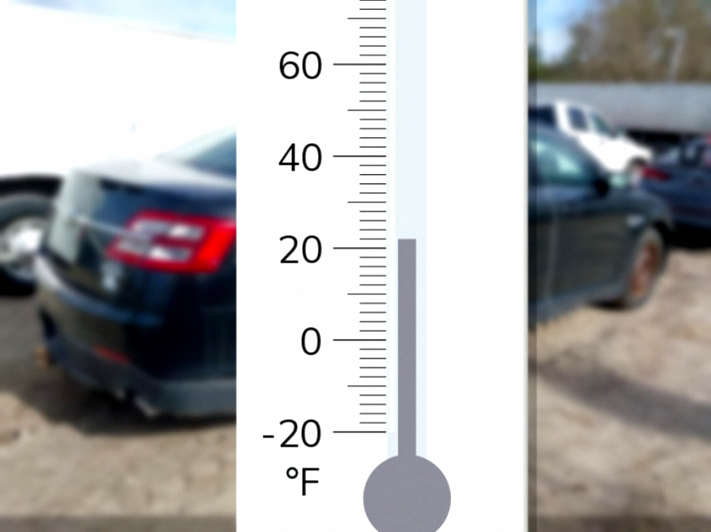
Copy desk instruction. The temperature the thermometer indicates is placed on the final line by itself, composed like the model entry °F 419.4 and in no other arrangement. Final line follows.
°F 22
